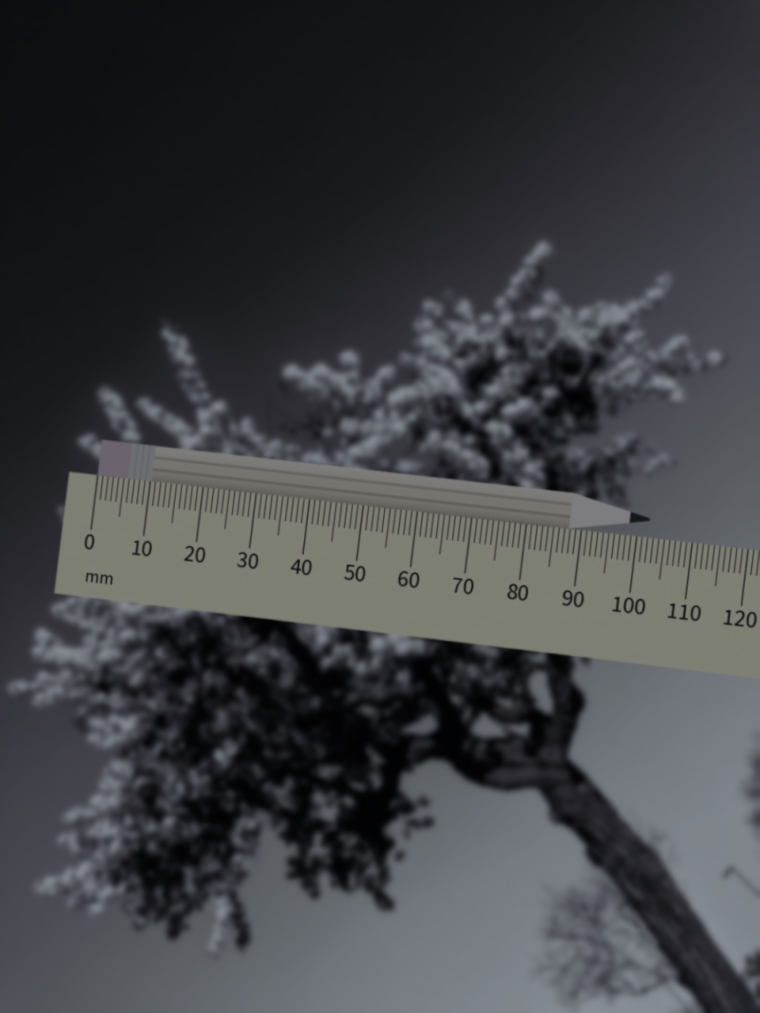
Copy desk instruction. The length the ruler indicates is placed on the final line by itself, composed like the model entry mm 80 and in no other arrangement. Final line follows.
mm 102
